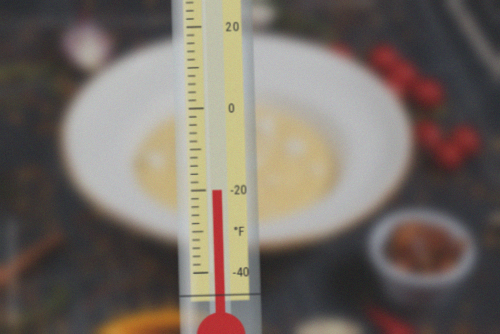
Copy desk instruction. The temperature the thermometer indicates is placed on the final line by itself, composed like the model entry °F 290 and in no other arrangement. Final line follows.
°F -20
